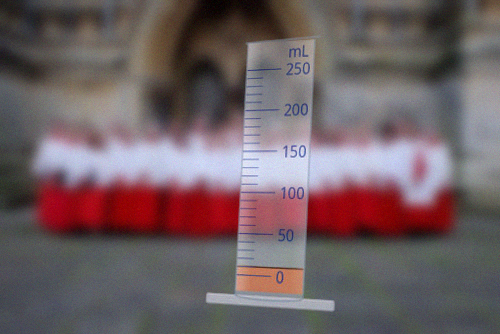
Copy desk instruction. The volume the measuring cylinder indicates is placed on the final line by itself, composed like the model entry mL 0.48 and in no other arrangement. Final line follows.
mL 10
